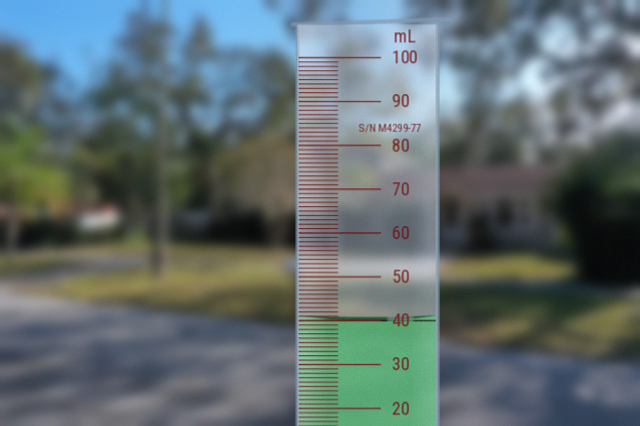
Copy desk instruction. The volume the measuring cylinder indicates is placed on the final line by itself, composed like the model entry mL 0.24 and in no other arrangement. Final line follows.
mL 40
